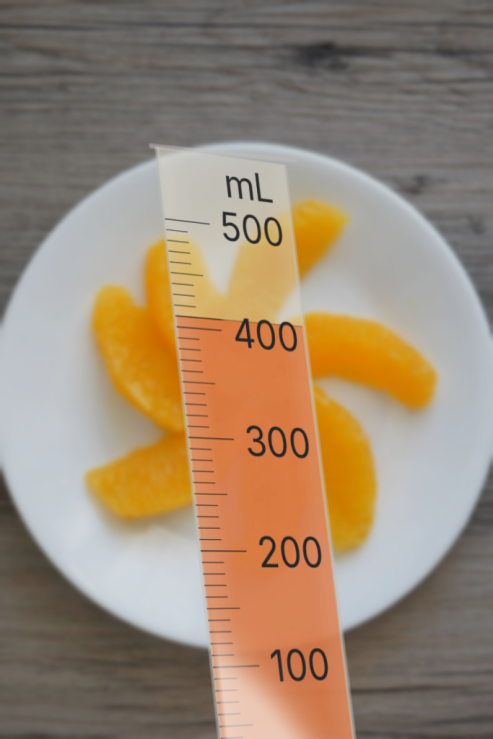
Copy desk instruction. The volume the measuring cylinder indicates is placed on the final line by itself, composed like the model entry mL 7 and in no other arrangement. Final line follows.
mL 410
